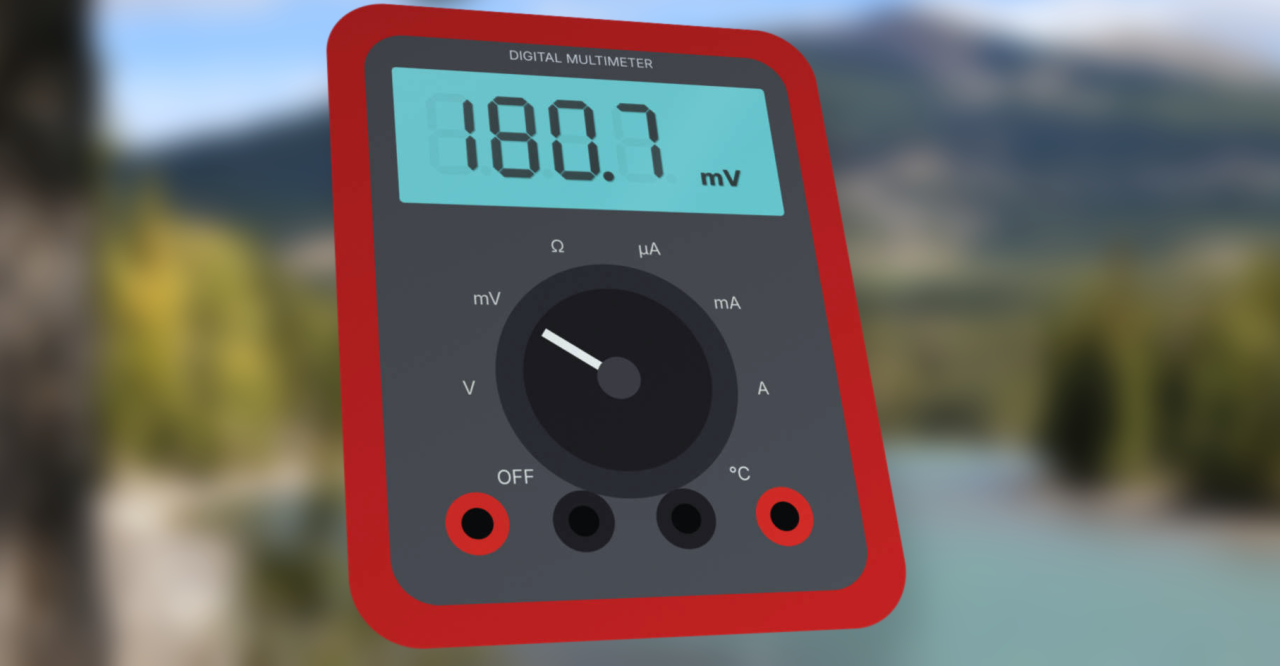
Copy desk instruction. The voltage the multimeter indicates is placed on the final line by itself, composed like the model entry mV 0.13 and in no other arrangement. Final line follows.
mV 180.7
